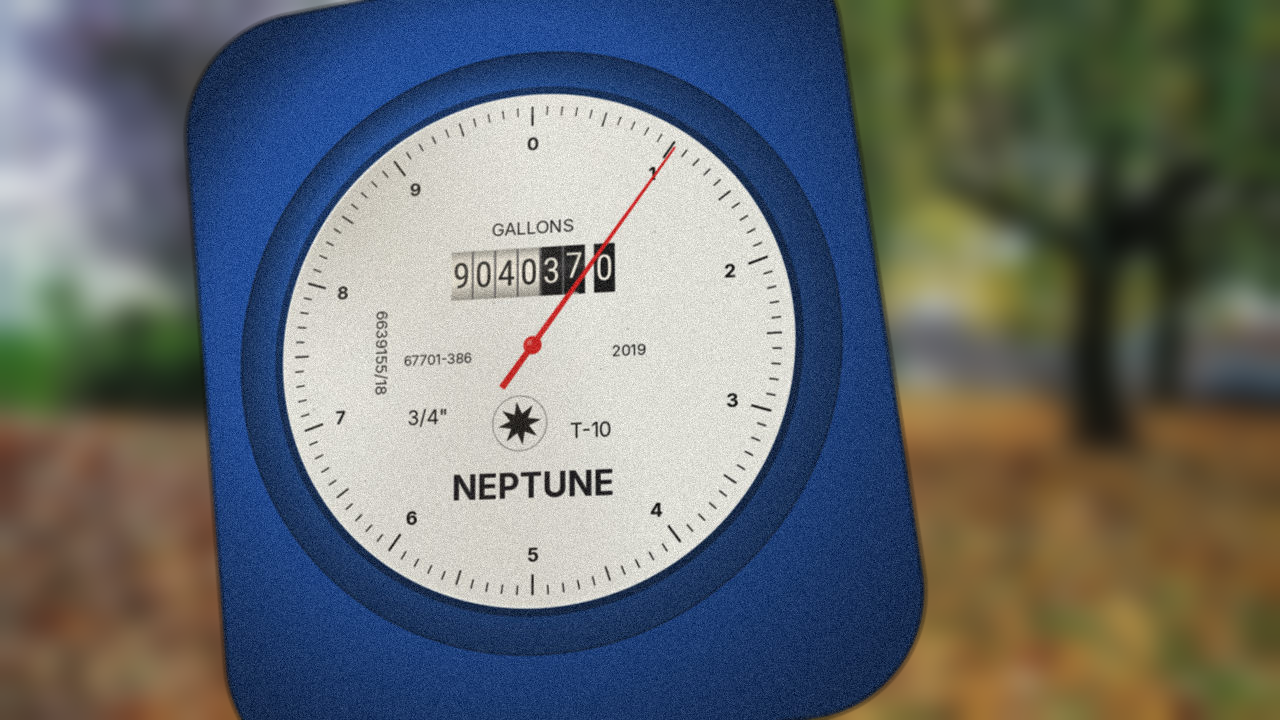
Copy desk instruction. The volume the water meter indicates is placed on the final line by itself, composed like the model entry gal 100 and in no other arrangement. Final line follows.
gal 9040371.0
